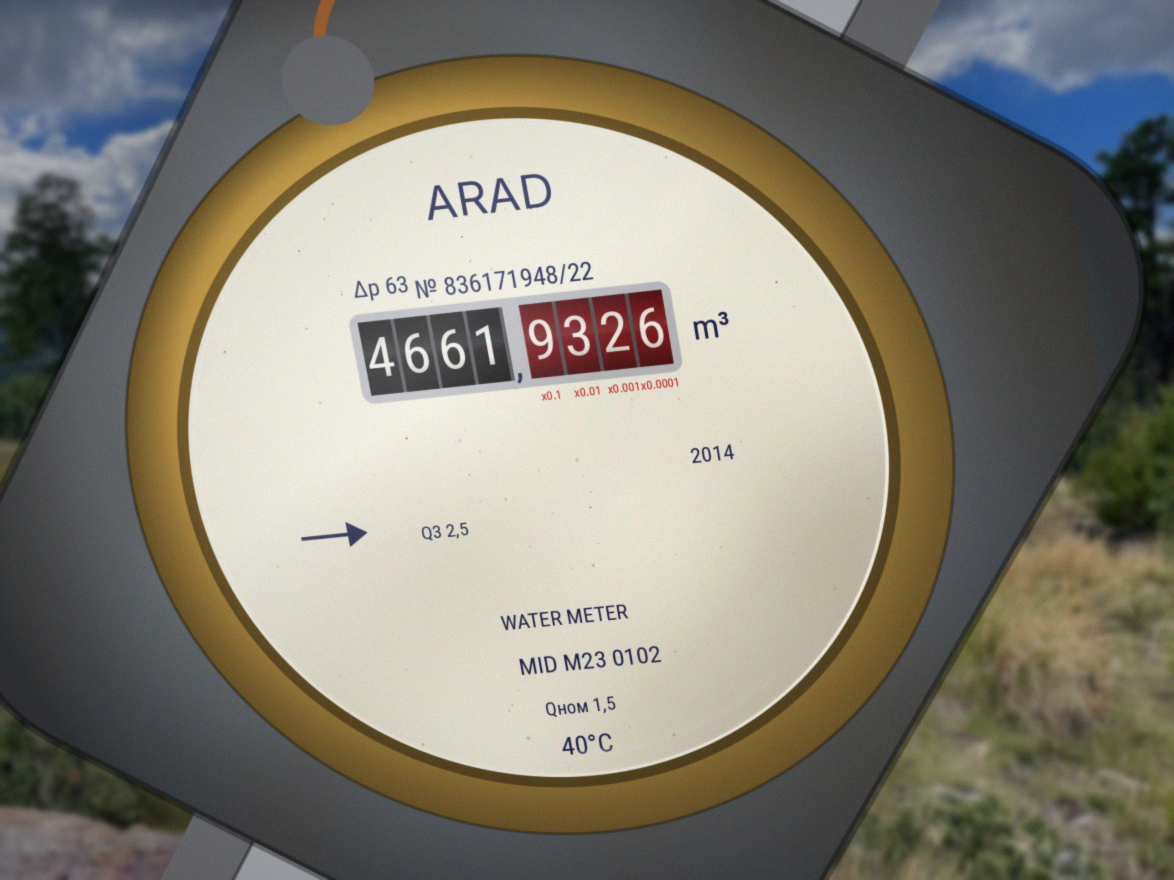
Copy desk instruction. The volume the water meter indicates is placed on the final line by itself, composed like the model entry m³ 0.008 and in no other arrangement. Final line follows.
m³ 4661.9326
